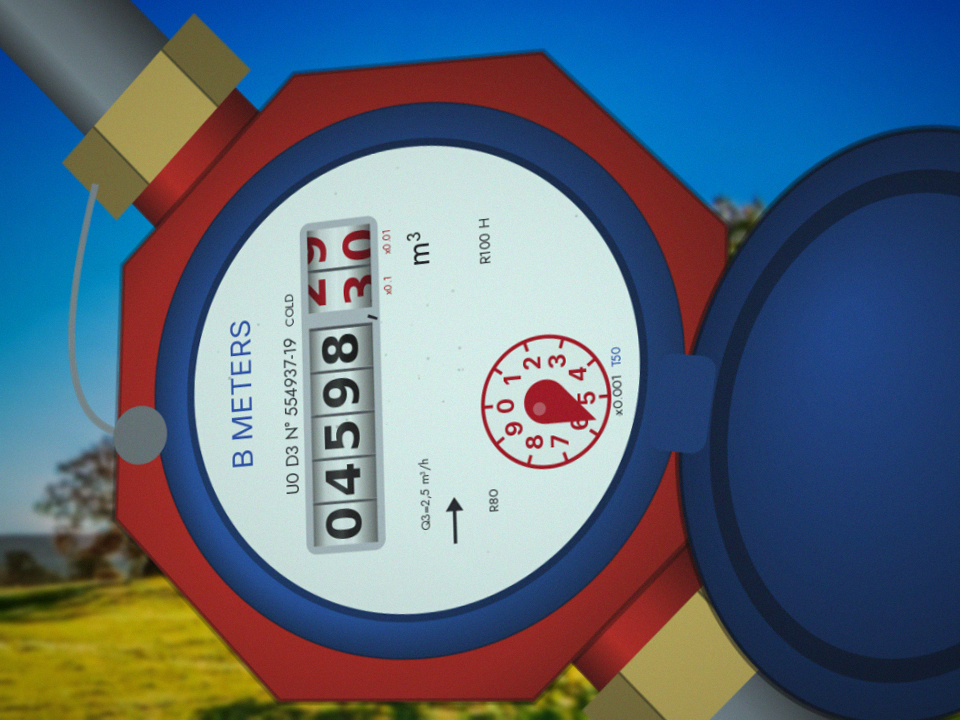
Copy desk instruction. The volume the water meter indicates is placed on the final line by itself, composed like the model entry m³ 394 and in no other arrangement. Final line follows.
m³ 4598.295
